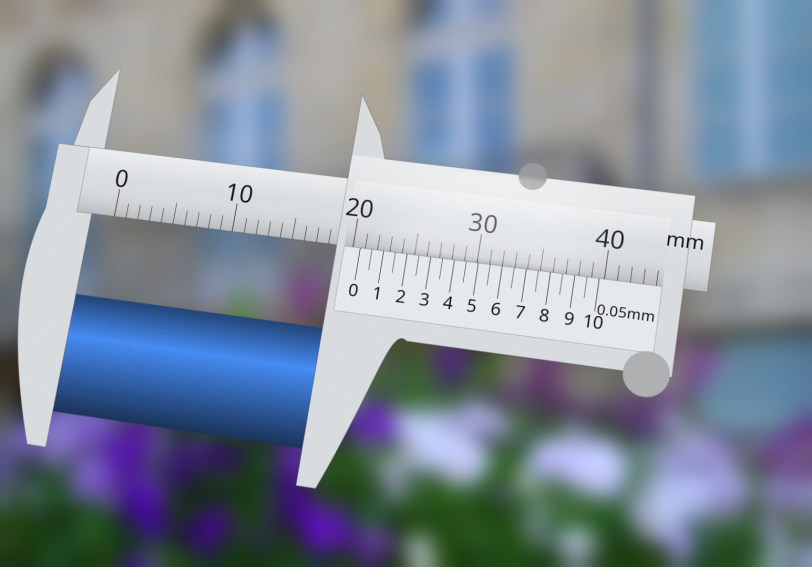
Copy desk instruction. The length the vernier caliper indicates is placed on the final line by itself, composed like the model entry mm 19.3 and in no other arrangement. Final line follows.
mm 20.6
